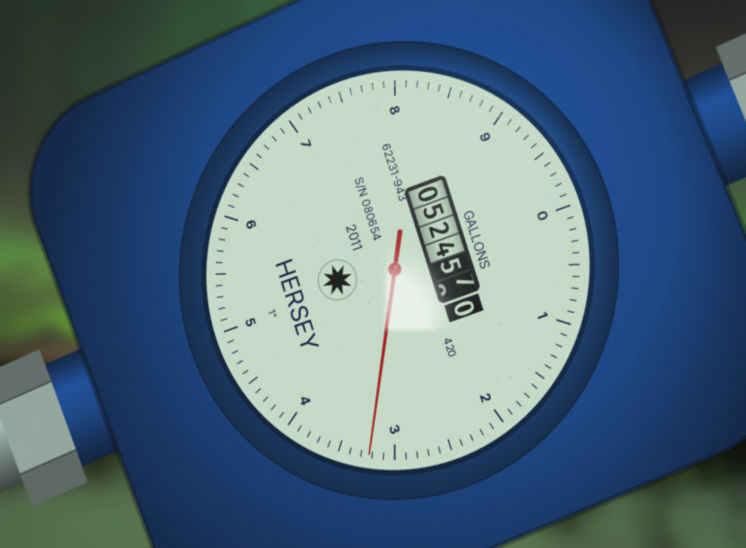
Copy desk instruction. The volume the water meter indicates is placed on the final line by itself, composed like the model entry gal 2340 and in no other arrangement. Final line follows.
gal 524573.2
